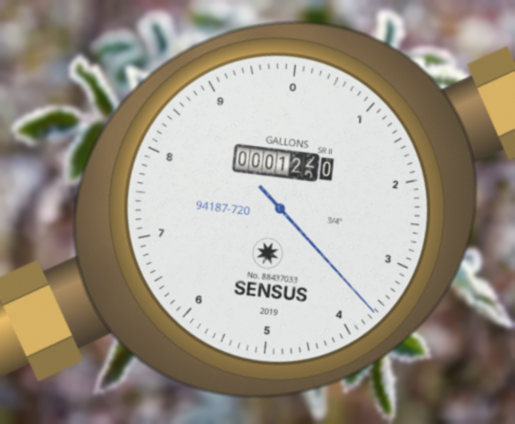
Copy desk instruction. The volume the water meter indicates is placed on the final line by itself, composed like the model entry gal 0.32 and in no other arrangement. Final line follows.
gal 1223.6
